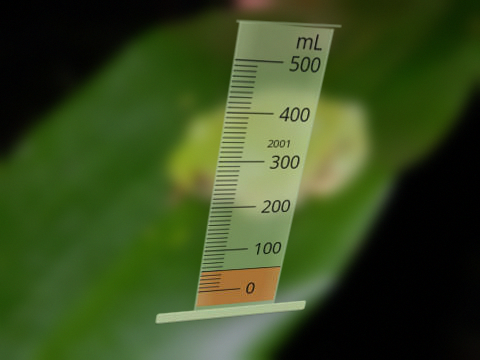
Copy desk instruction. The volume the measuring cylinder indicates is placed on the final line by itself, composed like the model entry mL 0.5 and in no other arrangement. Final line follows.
mL 50
